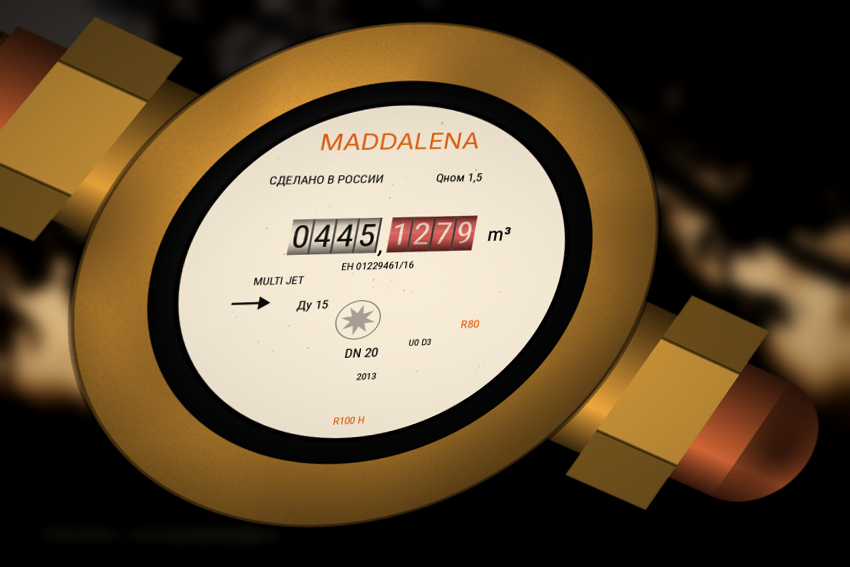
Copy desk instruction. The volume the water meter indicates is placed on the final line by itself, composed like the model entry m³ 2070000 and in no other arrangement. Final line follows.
m³ 445.1279
